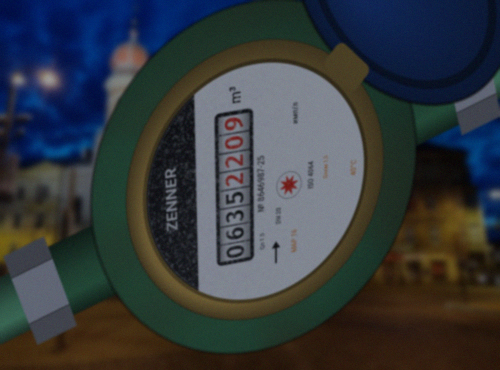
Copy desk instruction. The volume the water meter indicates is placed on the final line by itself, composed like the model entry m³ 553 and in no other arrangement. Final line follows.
m³ 635.2209
